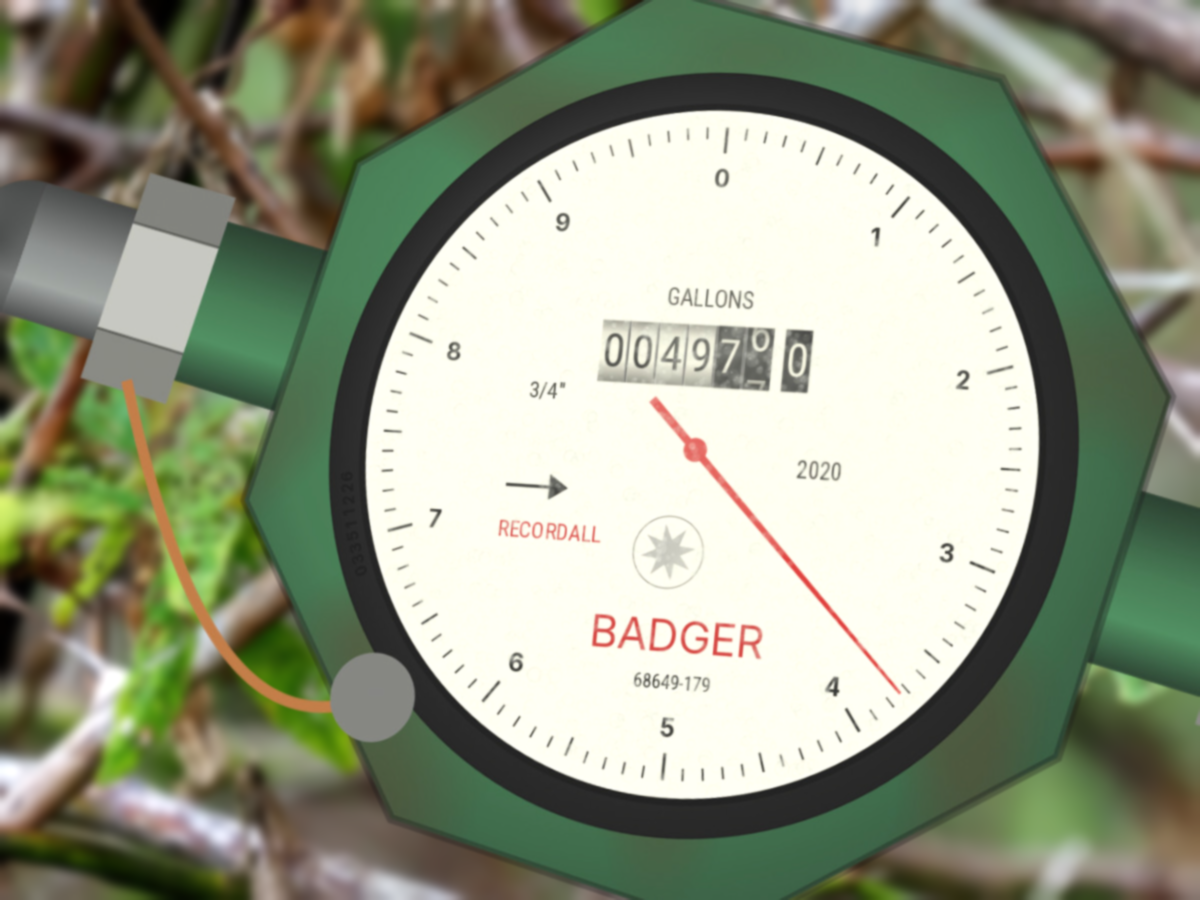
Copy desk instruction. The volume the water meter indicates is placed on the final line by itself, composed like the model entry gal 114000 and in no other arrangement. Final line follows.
gal 49763.7
